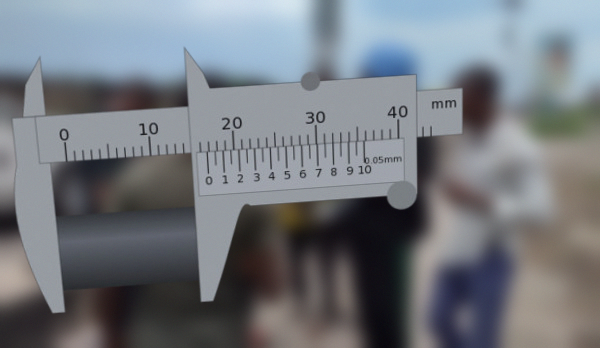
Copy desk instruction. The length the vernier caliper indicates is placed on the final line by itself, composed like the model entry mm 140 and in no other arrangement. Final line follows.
mm 16.8
